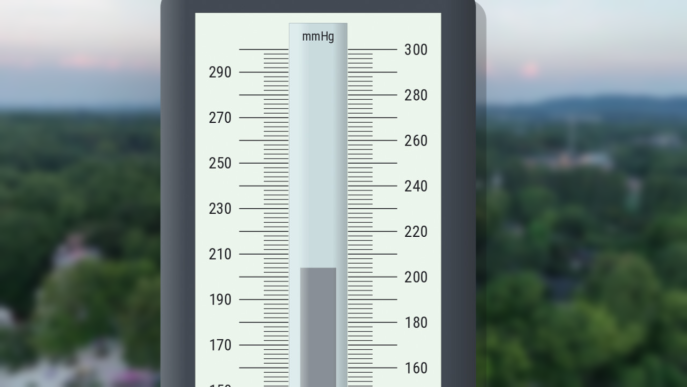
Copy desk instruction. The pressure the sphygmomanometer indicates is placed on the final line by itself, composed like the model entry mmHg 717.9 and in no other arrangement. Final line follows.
mmHg 204
